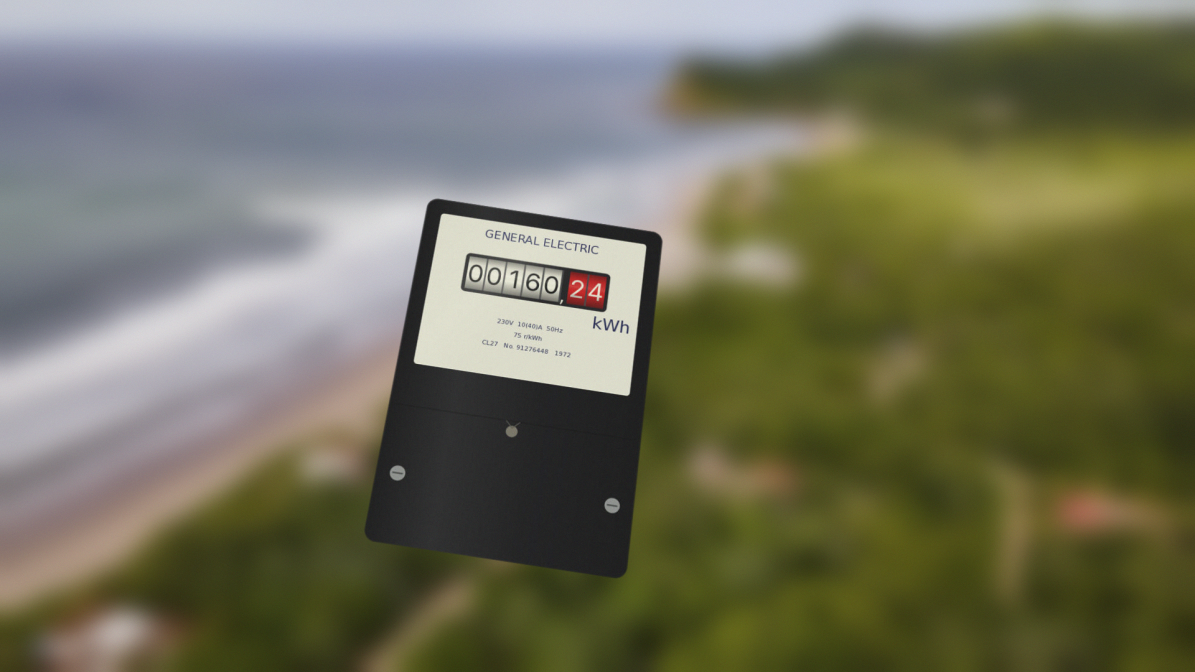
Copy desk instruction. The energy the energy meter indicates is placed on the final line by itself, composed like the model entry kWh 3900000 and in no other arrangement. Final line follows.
kWh 160.24
